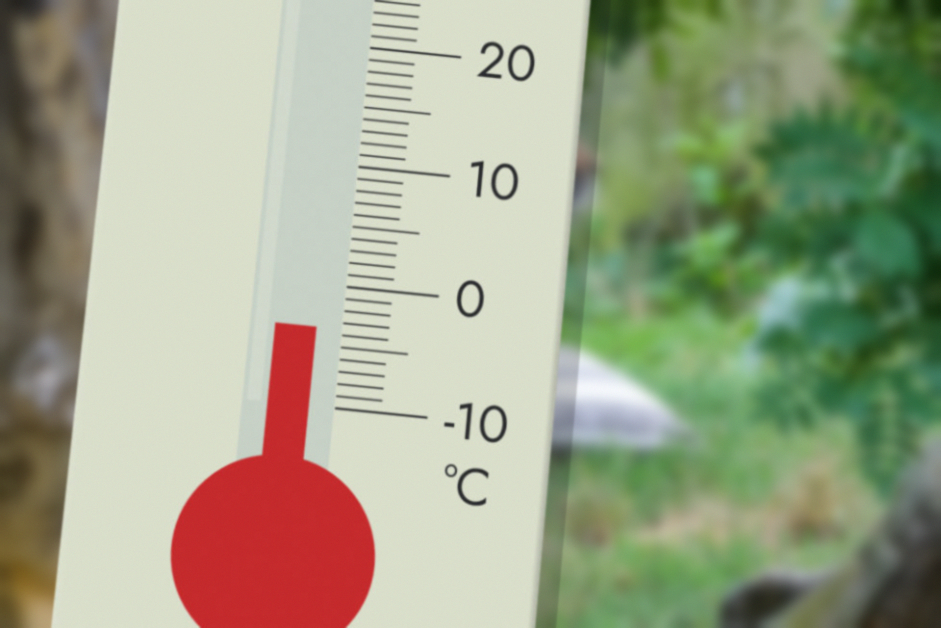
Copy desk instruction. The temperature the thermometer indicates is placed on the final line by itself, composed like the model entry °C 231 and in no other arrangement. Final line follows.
°C -3.5
